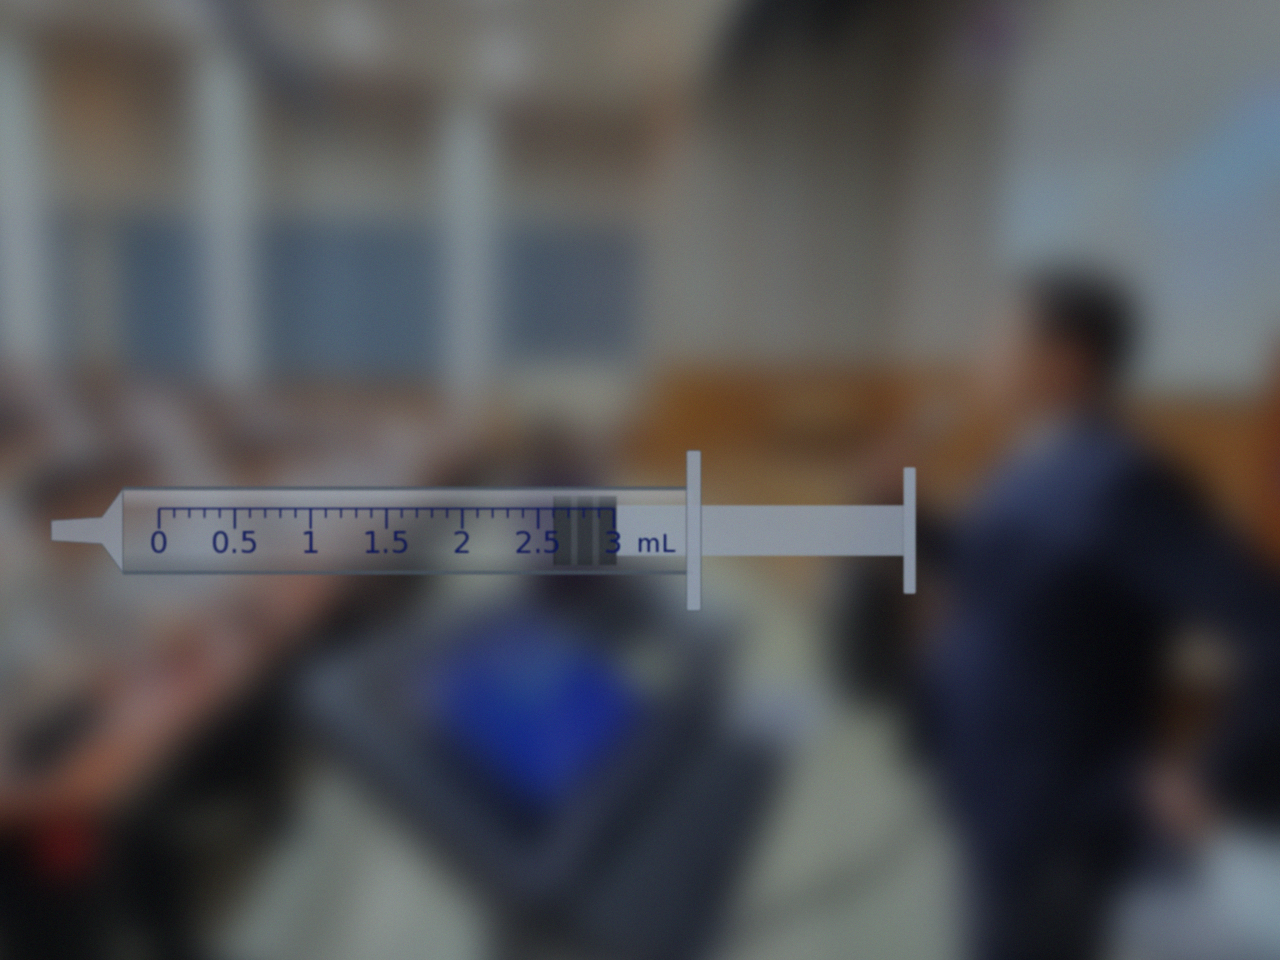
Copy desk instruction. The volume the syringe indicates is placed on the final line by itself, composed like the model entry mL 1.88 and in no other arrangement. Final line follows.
mL 2.6
